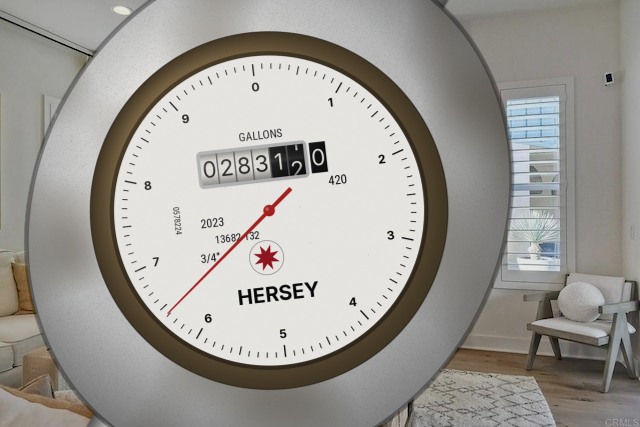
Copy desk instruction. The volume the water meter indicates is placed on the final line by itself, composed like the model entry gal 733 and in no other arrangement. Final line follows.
gal 283116.4
